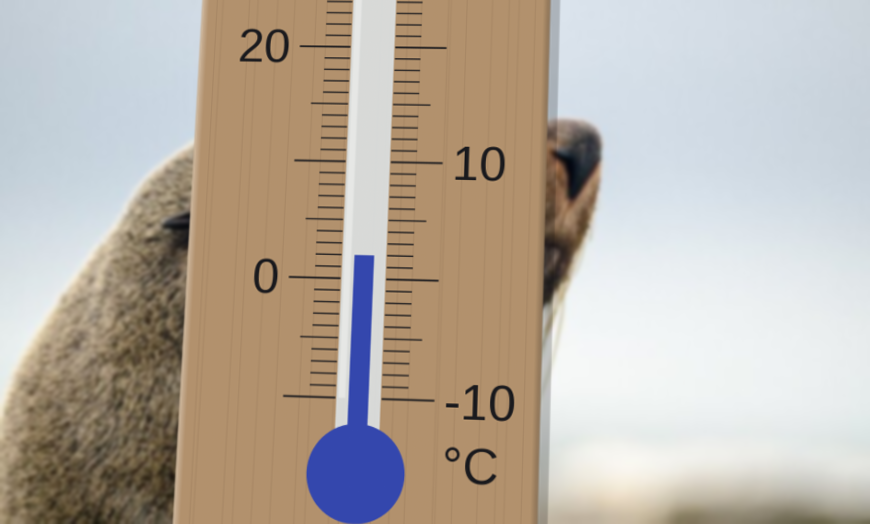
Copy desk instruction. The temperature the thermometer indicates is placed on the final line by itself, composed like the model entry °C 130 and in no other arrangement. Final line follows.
°C 2
